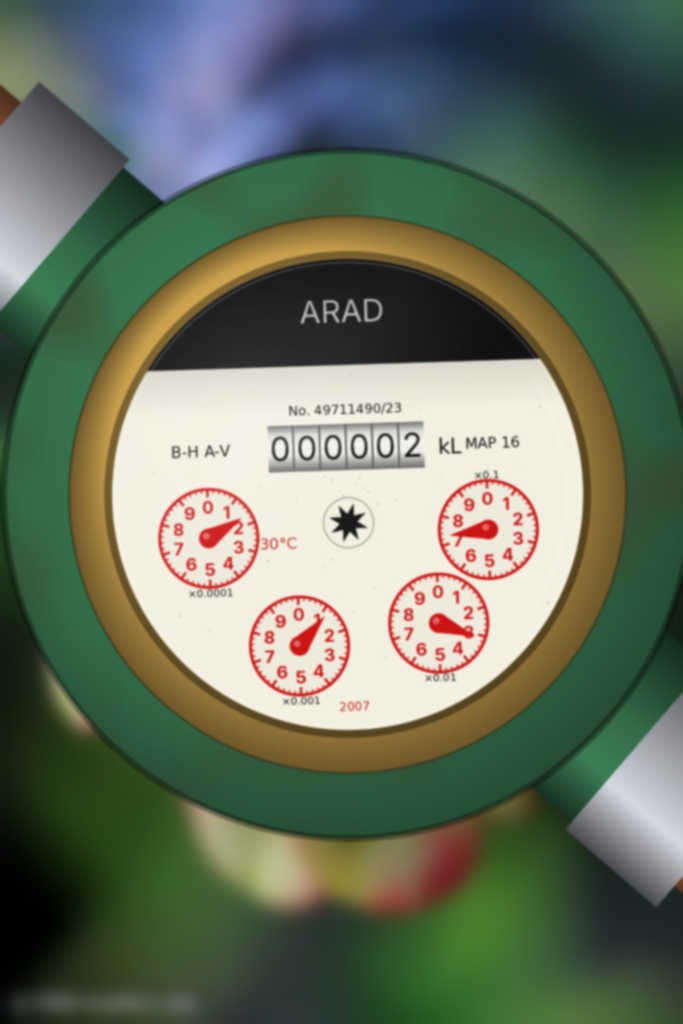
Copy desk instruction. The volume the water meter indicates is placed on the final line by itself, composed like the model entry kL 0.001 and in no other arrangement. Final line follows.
kL 2.7311
